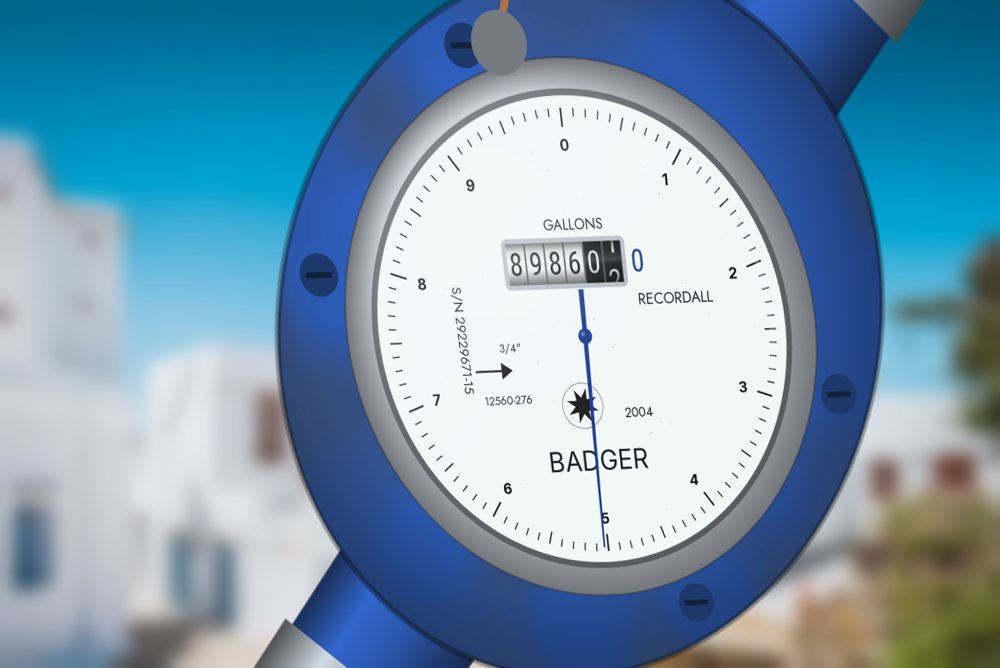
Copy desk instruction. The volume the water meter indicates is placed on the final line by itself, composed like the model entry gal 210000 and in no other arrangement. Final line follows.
gal 8986015.0
